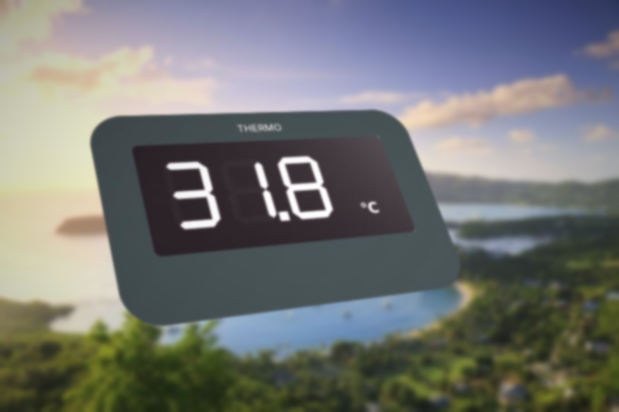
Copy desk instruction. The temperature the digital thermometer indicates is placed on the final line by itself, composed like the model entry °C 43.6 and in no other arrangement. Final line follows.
°C 31.8
